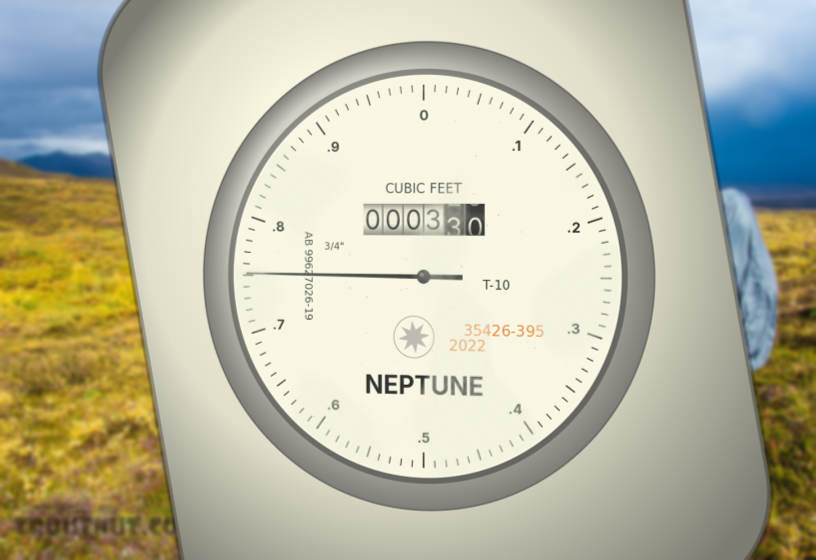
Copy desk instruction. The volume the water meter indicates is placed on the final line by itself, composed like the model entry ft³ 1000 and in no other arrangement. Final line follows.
ft³ 329.75
